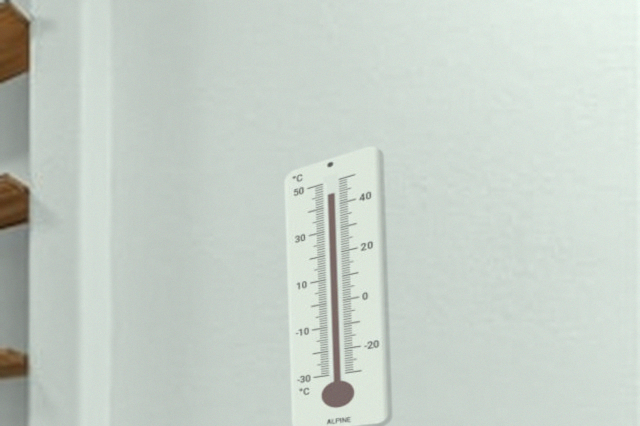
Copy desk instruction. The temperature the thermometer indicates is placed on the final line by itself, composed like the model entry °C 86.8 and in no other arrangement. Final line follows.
°C 45
